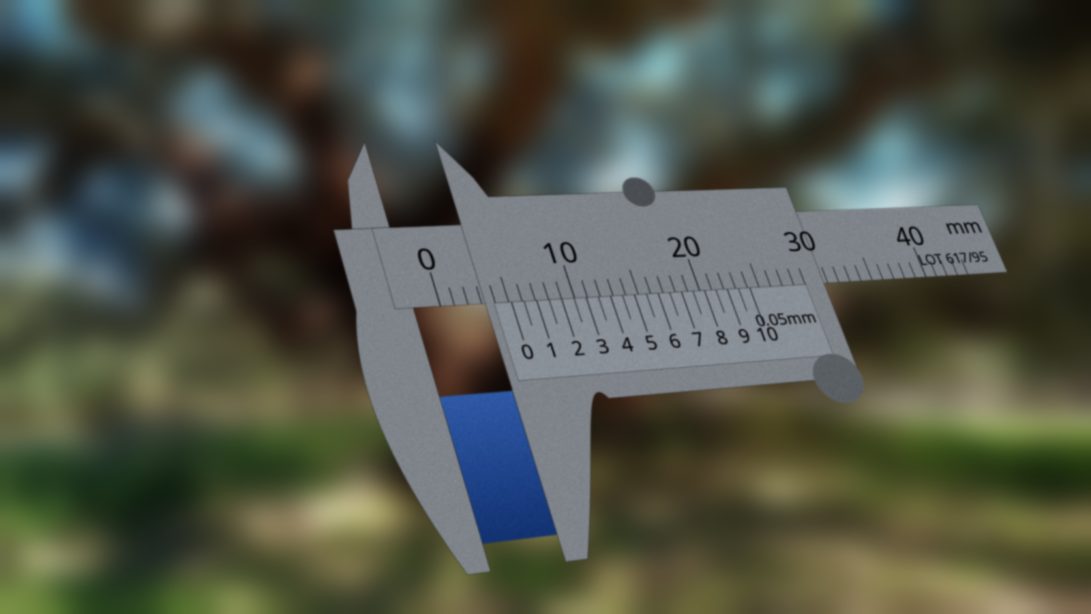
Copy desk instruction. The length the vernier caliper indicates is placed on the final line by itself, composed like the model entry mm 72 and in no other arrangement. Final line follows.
mm 5.2
